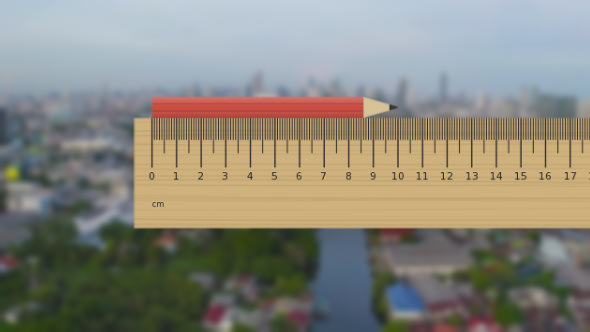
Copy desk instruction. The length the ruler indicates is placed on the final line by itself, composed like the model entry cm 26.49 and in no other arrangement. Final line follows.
cm 10
